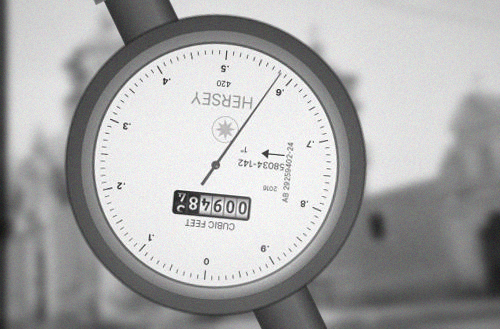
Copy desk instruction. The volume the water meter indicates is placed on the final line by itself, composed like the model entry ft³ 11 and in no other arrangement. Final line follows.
ft³ 9483.58
